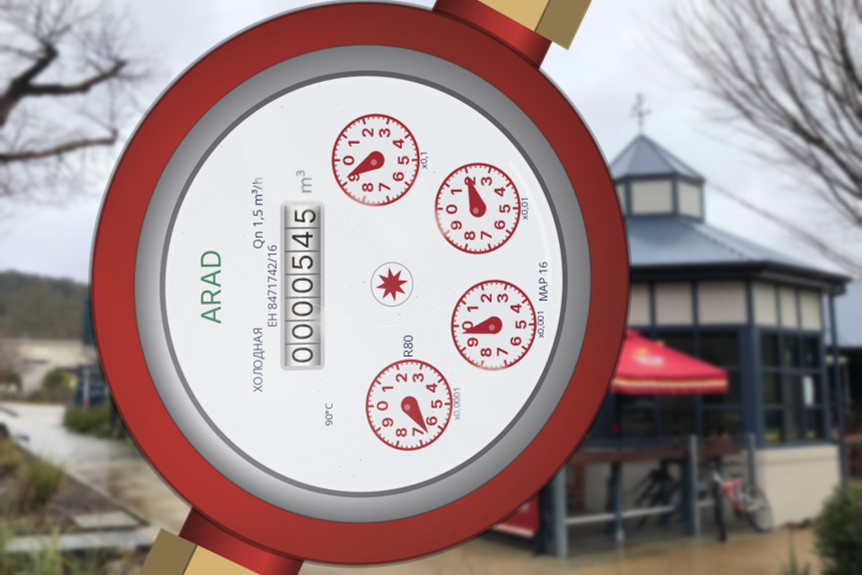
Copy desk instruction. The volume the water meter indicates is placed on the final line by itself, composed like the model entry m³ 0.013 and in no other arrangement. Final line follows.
m³ 544.9196
